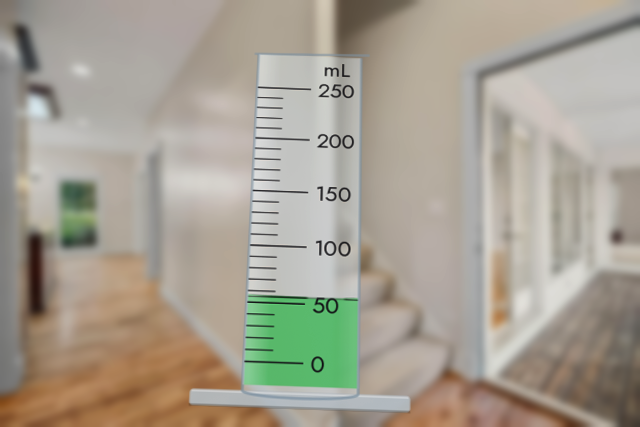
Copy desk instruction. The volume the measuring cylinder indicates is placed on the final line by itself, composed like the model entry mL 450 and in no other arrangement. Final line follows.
mL 55
